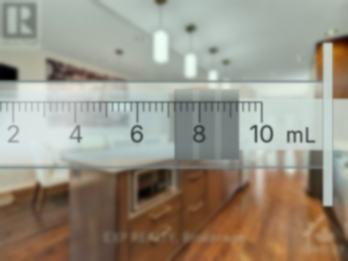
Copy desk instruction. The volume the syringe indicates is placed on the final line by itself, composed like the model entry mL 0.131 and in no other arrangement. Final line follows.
mL 7.2
